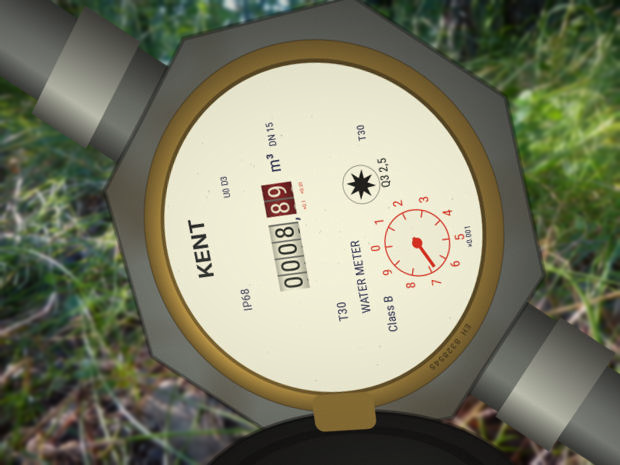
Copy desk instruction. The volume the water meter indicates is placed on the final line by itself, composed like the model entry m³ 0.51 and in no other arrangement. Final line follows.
m³ 8.896
